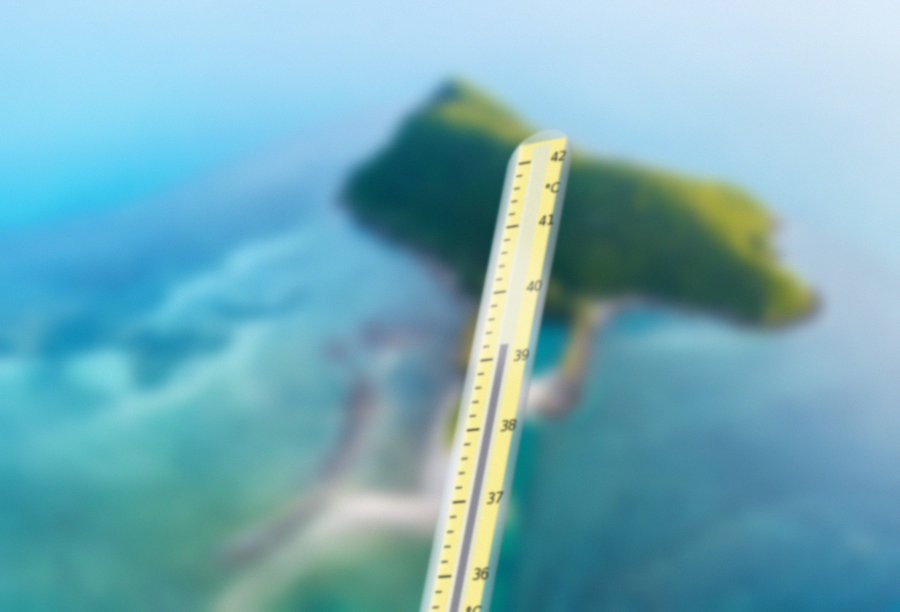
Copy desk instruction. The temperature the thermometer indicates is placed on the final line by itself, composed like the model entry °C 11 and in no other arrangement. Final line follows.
°C 39.2
